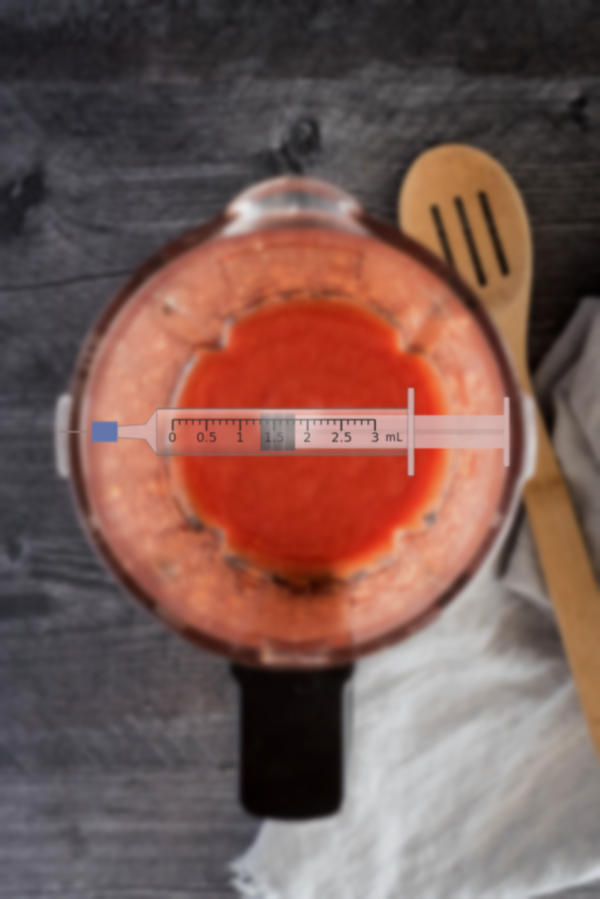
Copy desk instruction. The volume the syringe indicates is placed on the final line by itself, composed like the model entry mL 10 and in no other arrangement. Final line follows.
mL 1.3
